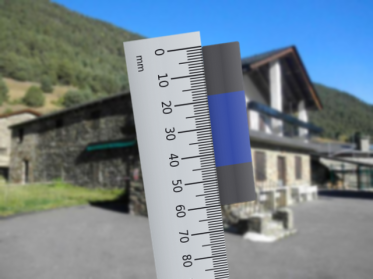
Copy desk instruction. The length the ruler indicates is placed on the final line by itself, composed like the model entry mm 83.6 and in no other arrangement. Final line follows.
mm 60
